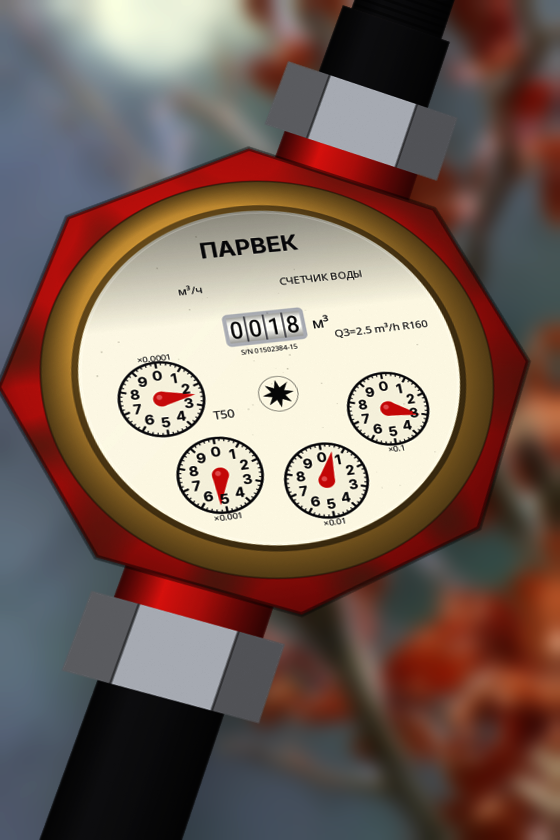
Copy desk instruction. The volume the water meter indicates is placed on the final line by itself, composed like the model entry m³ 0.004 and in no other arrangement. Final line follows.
m³ 18.3052
